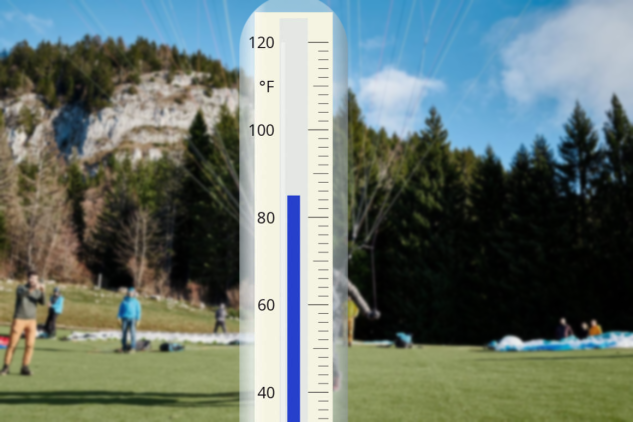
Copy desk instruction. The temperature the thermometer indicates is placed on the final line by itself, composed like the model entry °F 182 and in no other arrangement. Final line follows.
°F 85
